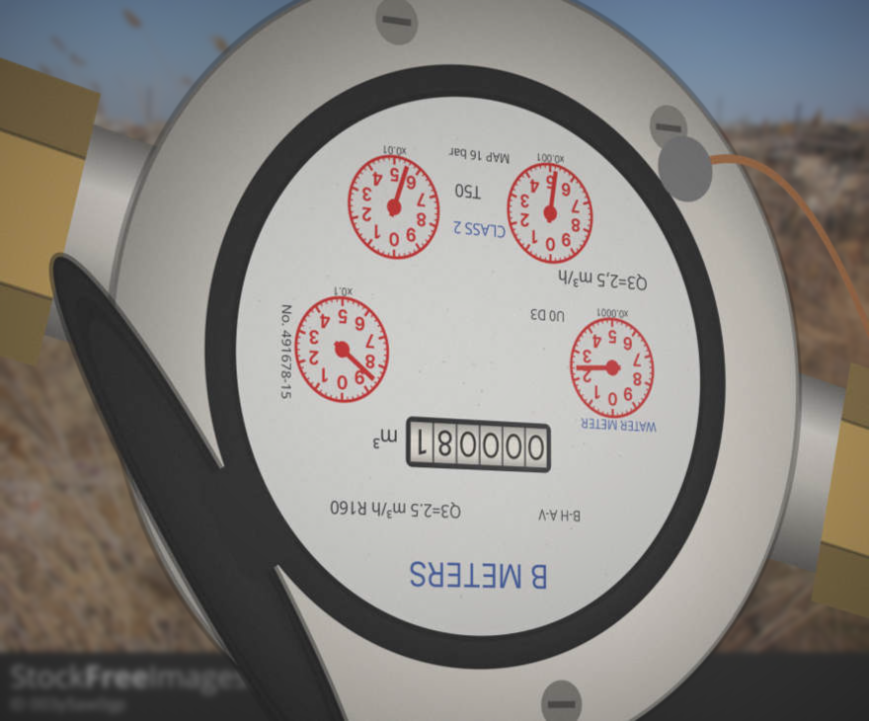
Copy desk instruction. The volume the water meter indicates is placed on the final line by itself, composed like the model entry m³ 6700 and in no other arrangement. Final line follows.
m³ 81.8552
